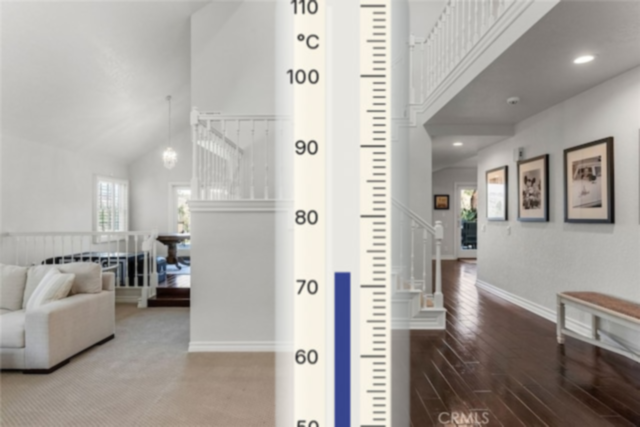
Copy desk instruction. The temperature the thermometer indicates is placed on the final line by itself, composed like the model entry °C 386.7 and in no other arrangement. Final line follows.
°C 72
